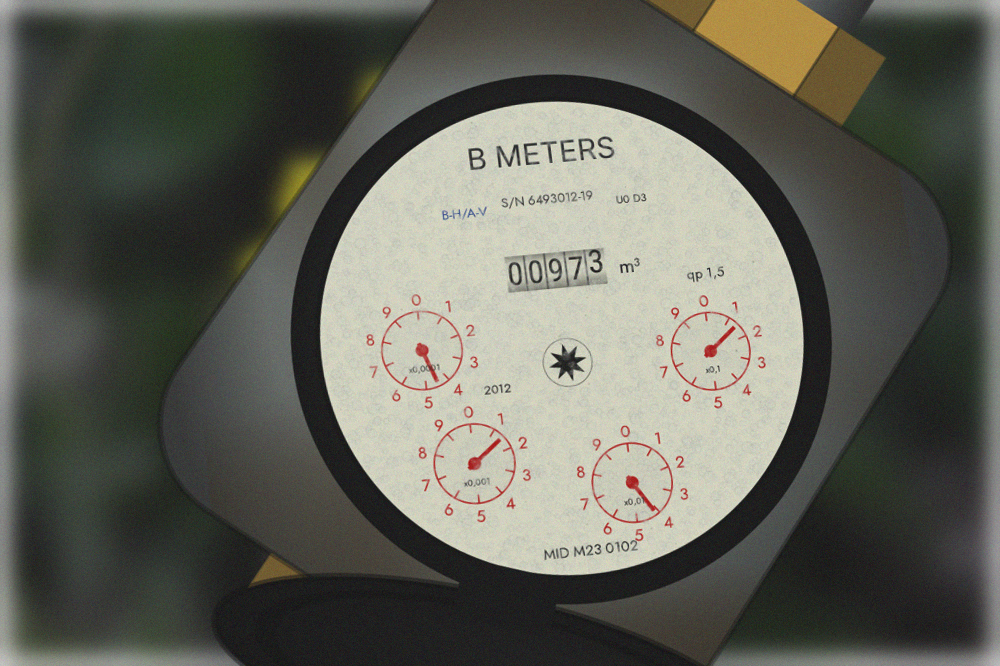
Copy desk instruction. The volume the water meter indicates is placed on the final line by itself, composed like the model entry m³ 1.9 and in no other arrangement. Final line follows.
m³ 973.1414
